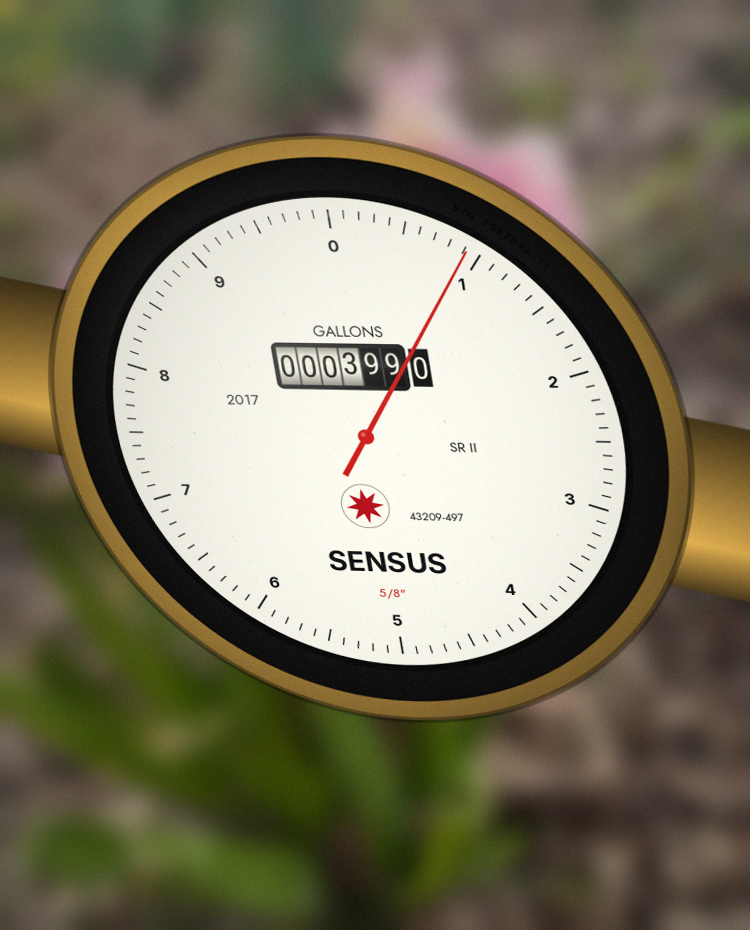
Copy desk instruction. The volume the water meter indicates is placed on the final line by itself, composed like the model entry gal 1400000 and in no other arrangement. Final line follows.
gal 3990.9
